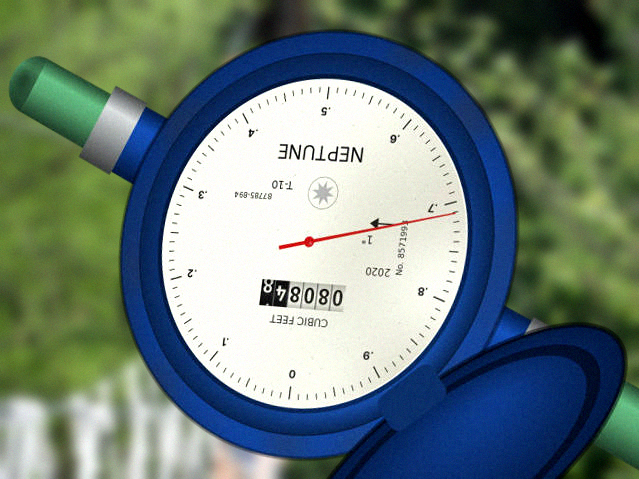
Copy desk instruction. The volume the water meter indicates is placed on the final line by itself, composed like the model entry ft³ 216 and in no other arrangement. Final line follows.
ft³ 80847.71
